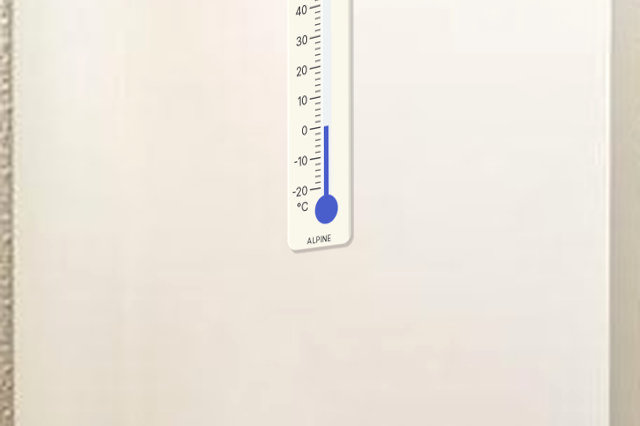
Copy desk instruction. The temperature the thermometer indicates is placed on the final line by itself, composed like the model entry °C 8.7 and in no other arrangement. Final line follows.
°C 0
